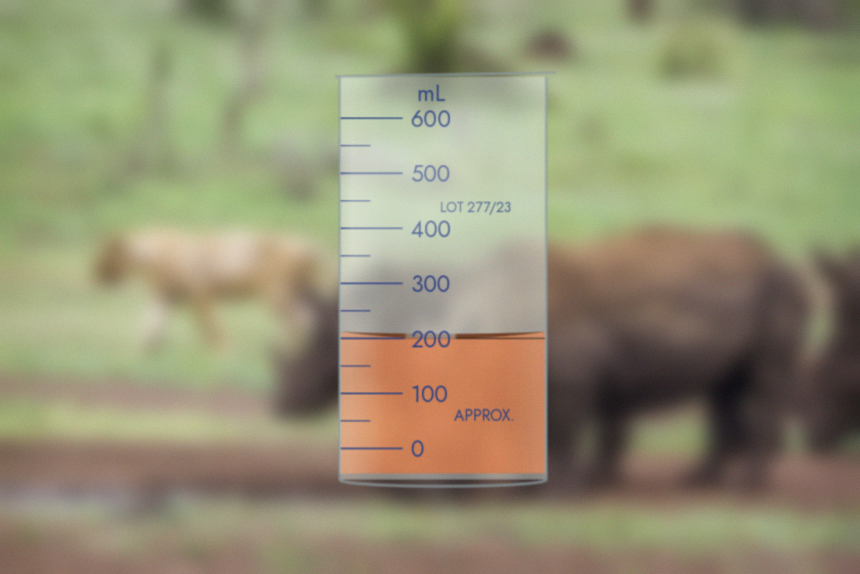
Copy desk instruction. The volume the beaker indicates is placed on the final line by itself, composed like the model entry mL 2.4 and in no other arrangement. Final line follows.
mL 200
